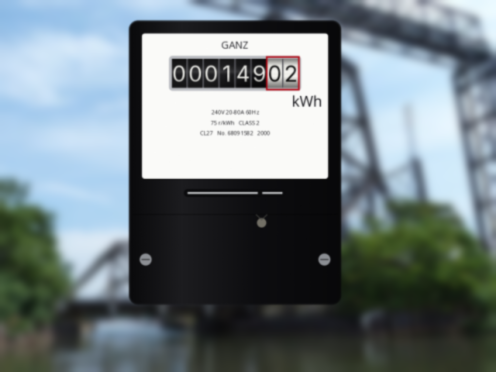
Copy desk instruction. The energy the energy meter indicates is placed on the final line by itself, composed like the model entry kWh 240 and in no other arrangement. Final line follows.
kWh 149.02
